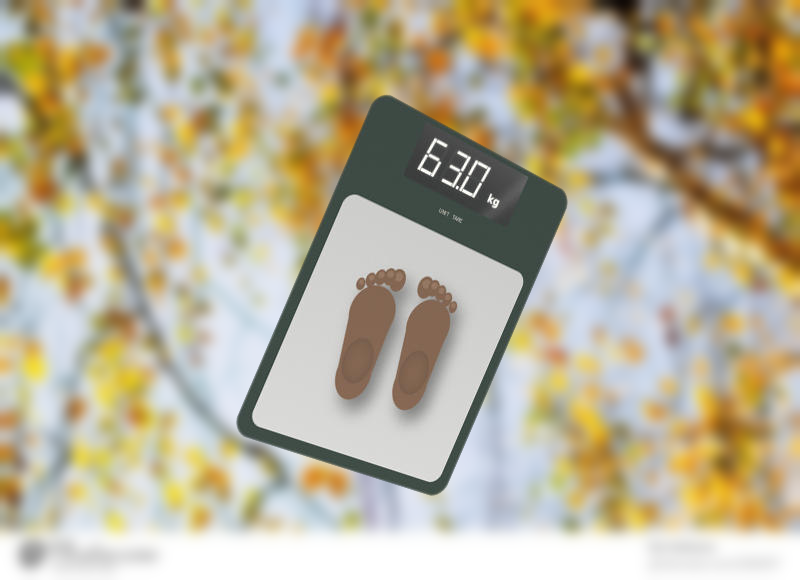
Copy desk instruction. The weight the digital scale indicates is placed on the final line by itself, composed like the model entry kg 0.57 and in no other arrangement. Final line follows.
kg 63.0
